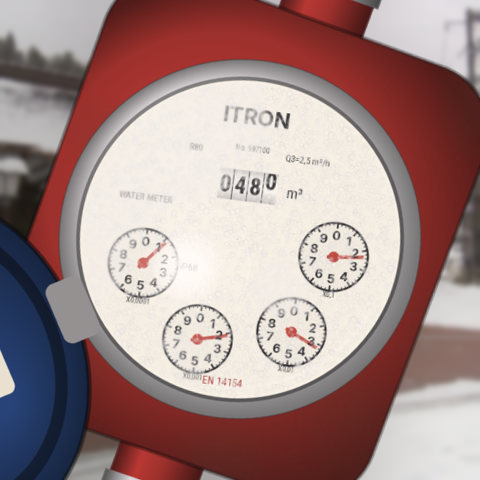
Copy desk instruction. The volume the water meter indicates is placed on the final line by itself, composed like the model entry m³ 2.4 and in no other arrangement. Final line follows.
m³ 480.2321
